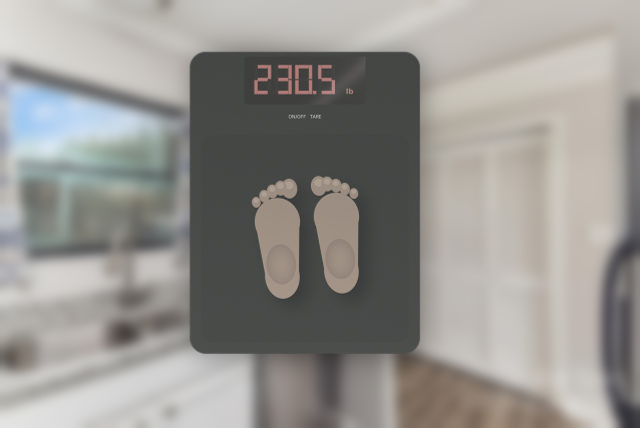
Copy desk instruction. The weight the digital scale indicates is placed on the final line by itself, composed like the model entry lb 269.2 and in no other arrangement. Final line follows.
lb 230.5
